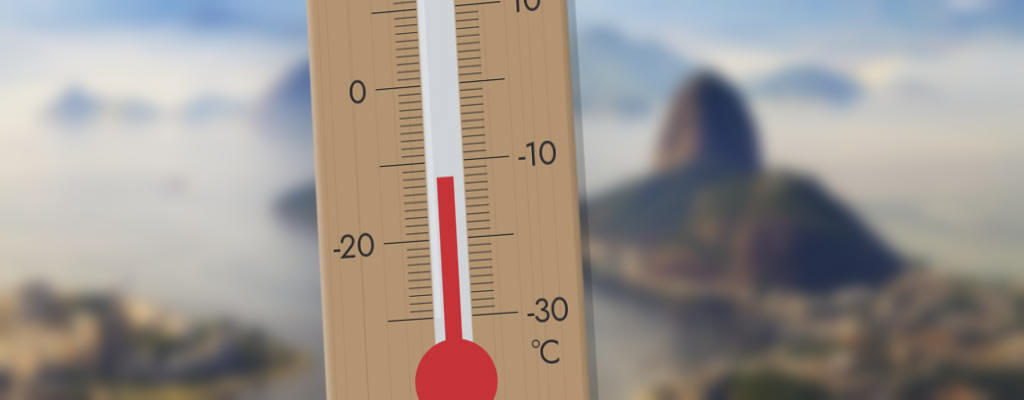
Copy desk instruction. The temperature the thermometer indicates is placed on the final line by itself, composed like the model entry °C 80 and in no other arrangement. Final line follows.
°C -12
